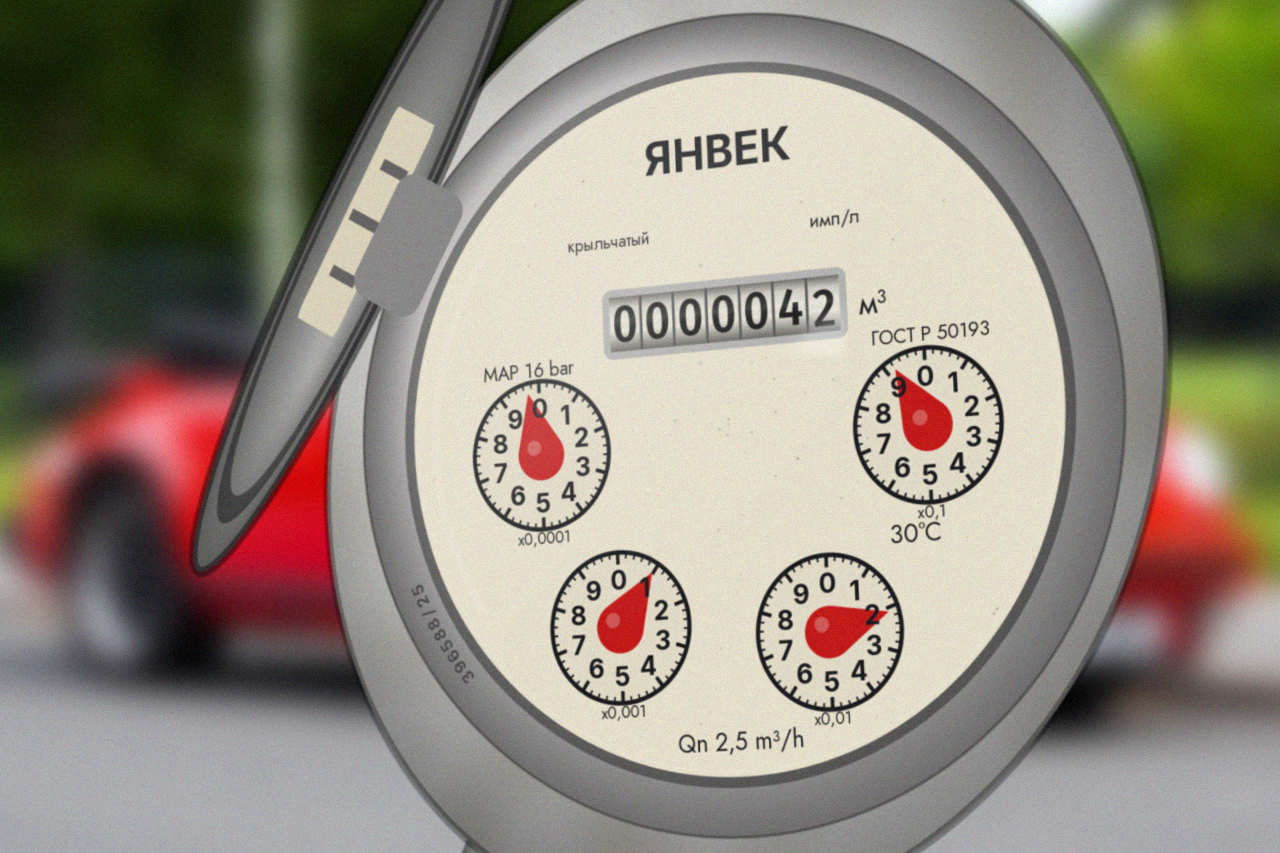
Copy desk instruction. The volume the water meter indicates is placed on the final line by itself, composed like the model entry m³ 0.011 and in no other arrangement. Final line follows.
m³ 41.9209
